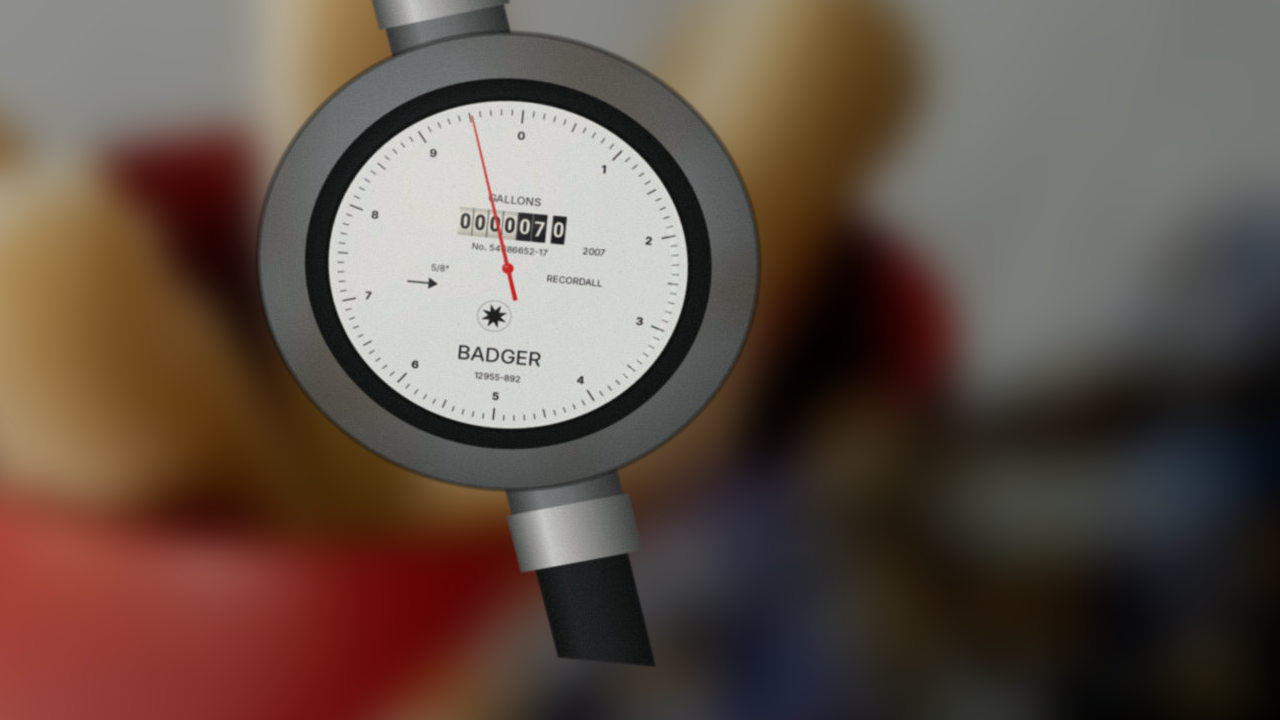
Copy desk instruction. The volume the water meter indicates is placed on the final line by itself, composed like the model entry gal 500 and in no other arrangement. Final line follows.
gal 69.5
